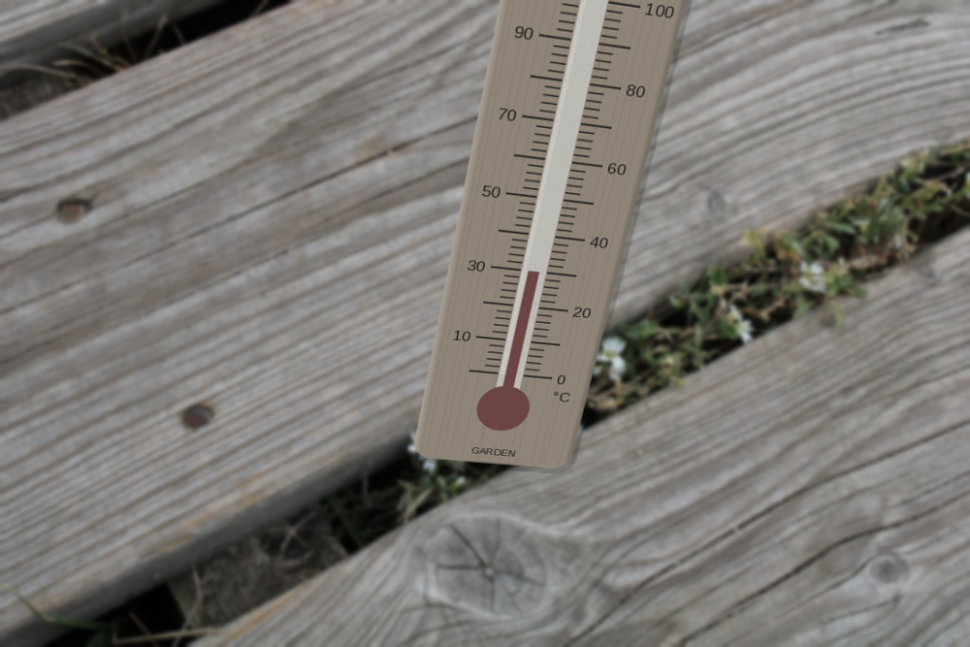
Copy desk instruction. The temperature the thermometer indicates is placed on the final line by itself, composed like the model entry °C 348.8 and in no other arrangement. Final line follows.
°C 30
